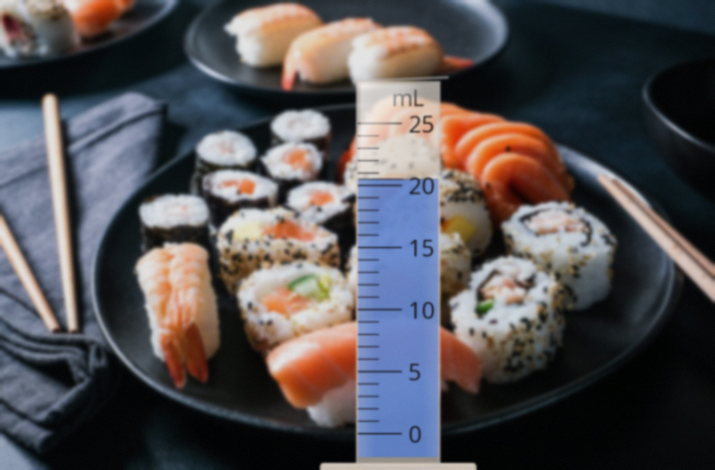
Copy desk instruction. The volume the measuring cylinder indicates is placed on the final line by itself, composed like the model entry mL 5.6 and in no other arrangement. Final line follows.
mL 20.5
